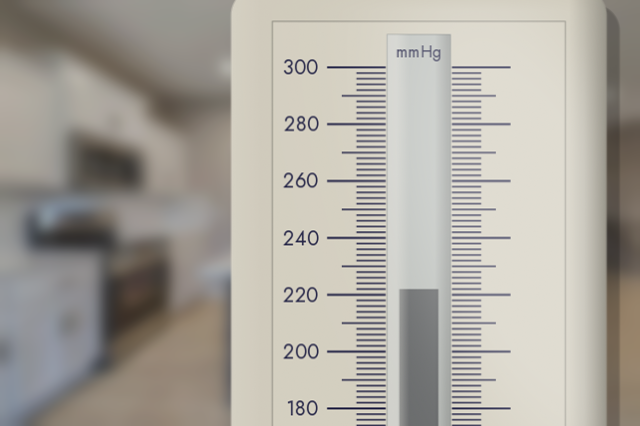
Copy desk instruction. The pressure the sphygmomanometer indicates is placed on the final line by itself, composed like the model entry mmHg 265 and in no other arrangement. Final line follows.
mmHg 222
